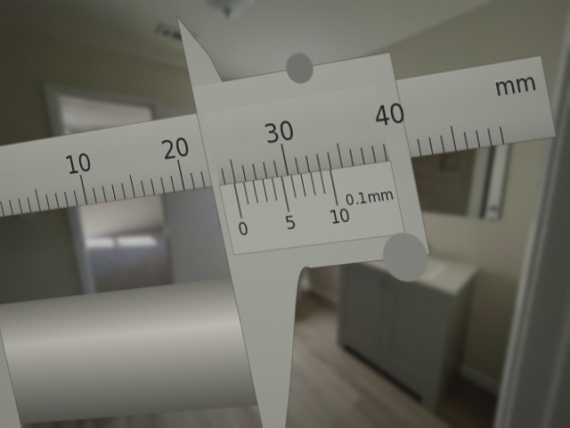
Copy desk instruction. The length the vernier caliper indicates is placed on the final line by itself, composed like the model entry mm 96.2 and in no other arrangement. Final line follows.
mm 24.9
